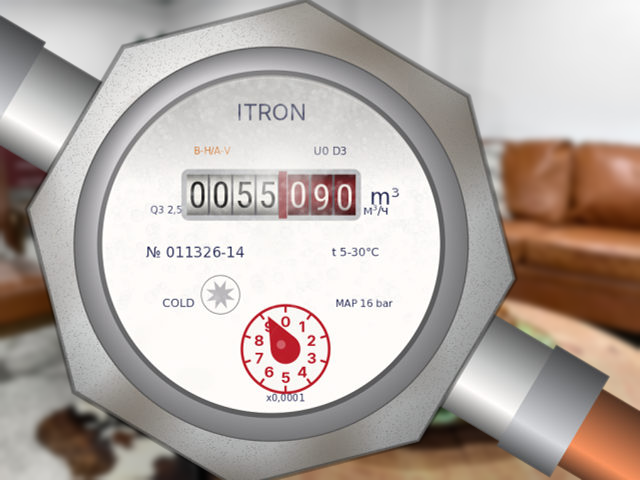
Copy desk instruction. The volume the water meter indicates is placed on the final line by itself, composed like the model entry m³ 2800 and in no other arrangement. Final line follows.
m³ 55.0899
